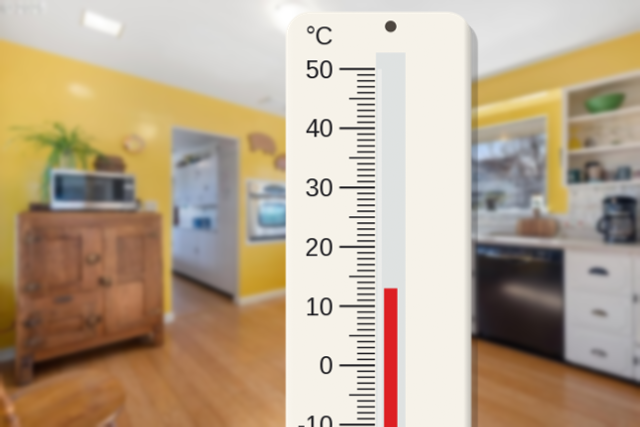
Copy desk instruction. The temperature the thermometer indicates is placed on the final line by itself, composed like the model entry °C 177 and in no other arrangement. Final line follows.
°C 13
